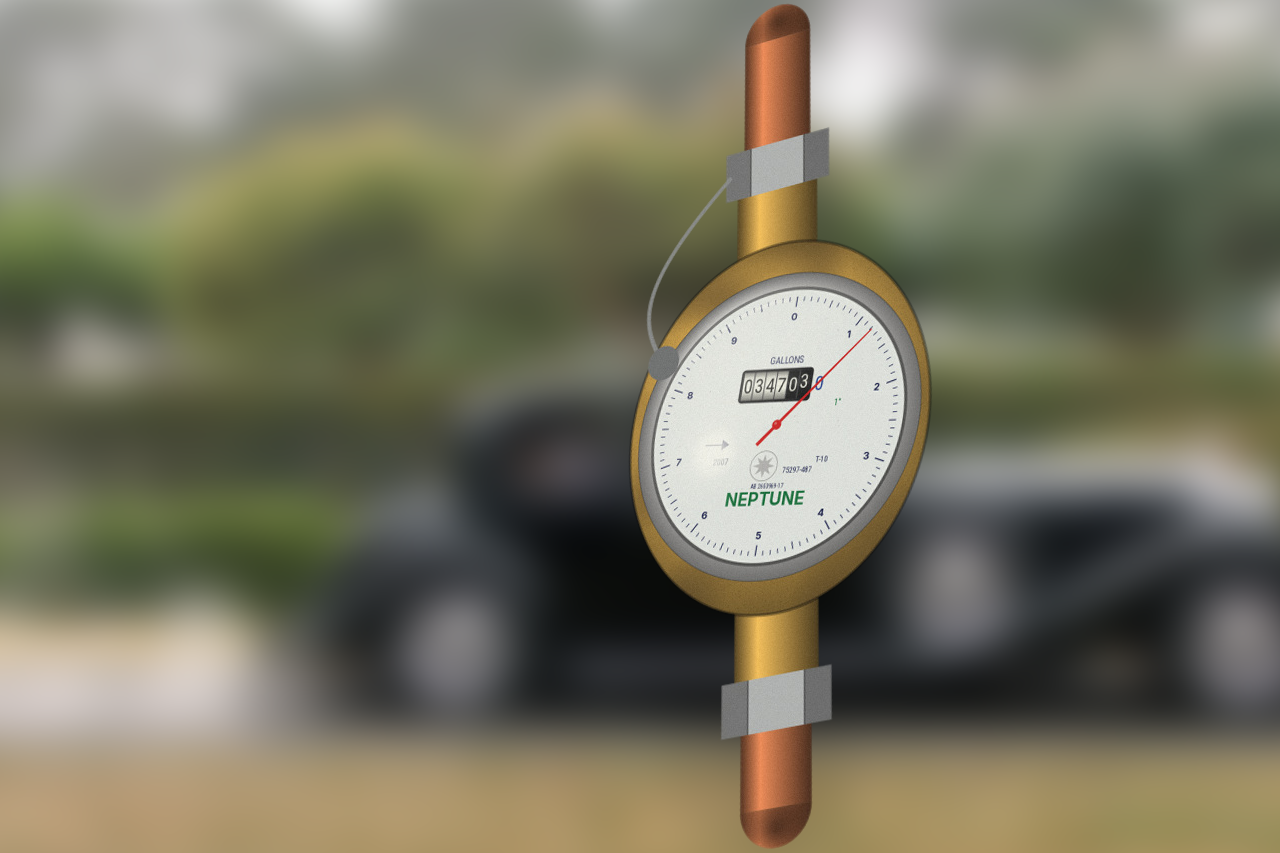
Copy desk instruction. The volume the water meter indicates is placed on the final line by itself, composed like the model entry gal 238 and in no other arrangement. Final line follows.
gal 347031.2
